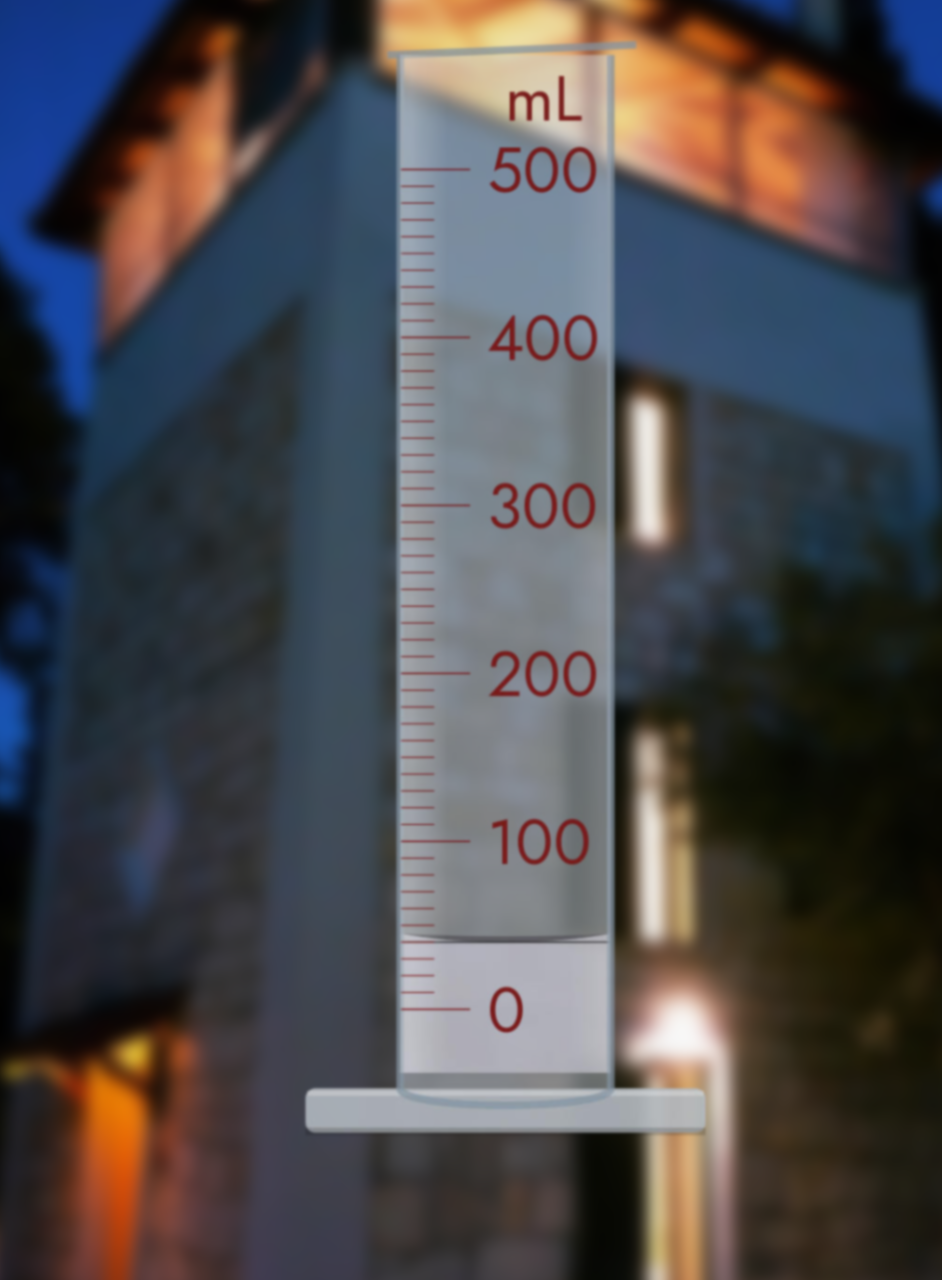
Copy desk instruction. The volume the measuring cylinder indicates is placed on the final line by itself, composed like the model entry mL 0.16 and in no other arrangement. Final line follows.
mL 40
